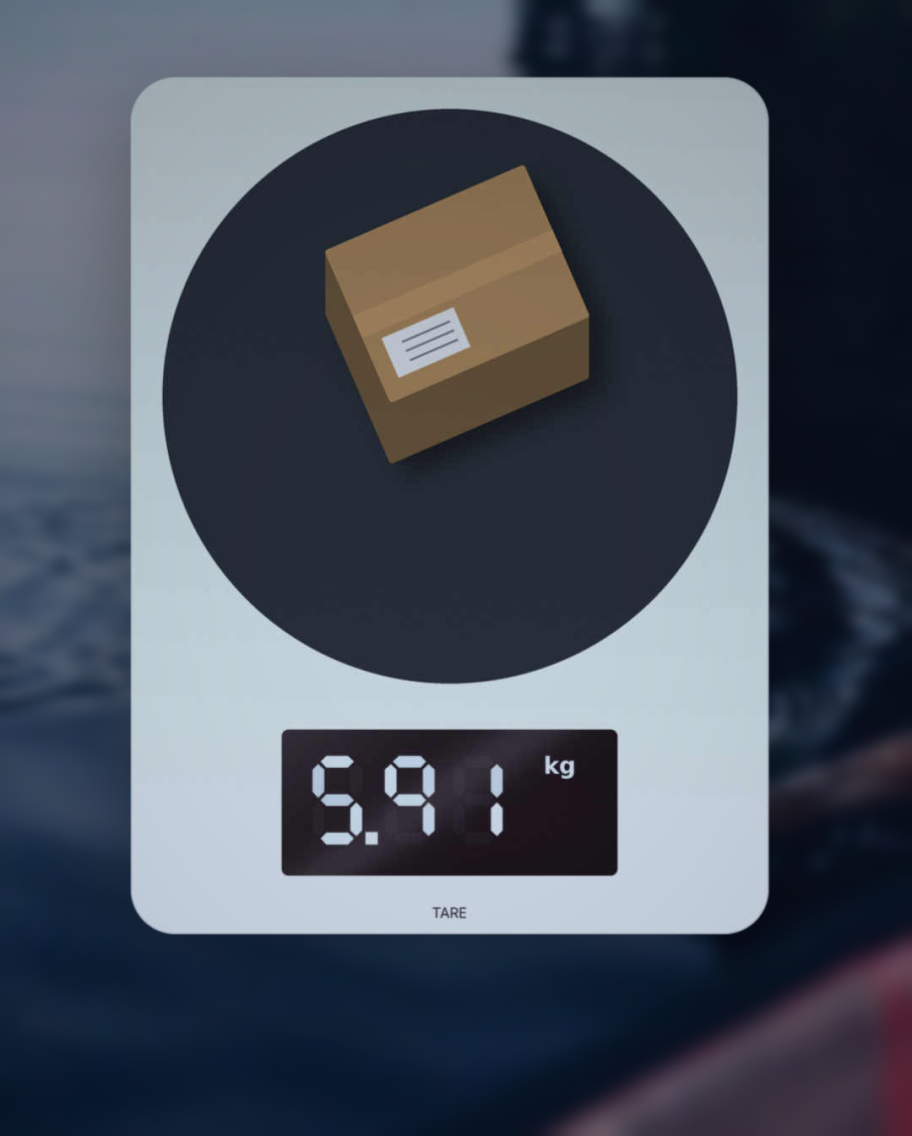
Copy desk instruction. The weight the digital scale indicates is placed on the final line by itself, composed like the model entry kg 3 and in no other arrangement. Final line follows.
kg 5.91
